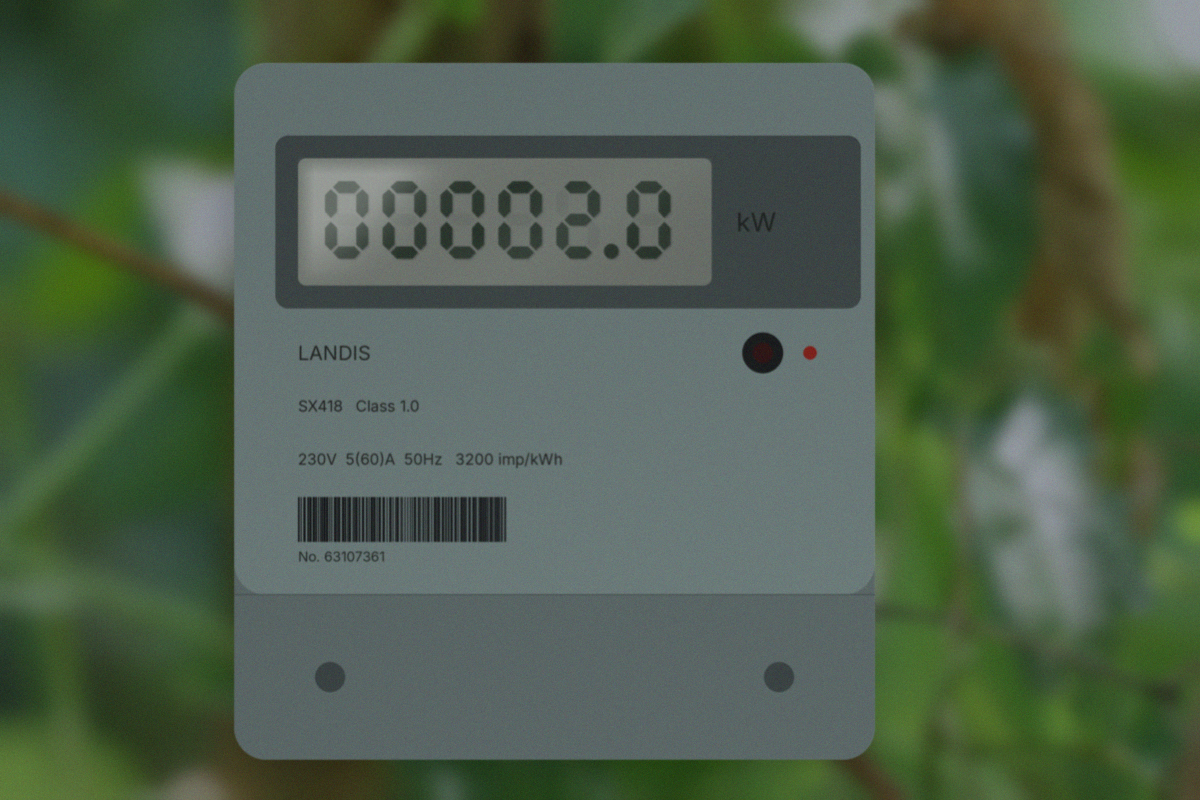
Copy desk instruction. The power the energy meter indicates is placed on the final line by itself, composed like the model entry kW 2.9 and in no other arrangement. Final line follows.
kW 2.0
